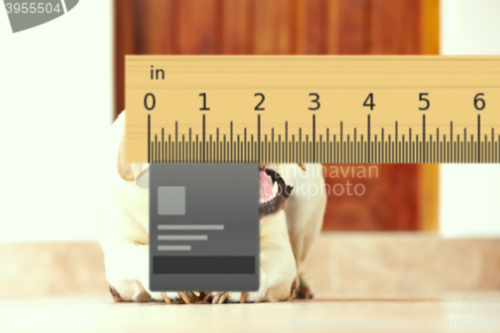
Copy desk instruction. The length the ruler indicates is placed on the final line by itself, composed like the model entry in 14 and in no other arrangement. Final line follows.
in 2
